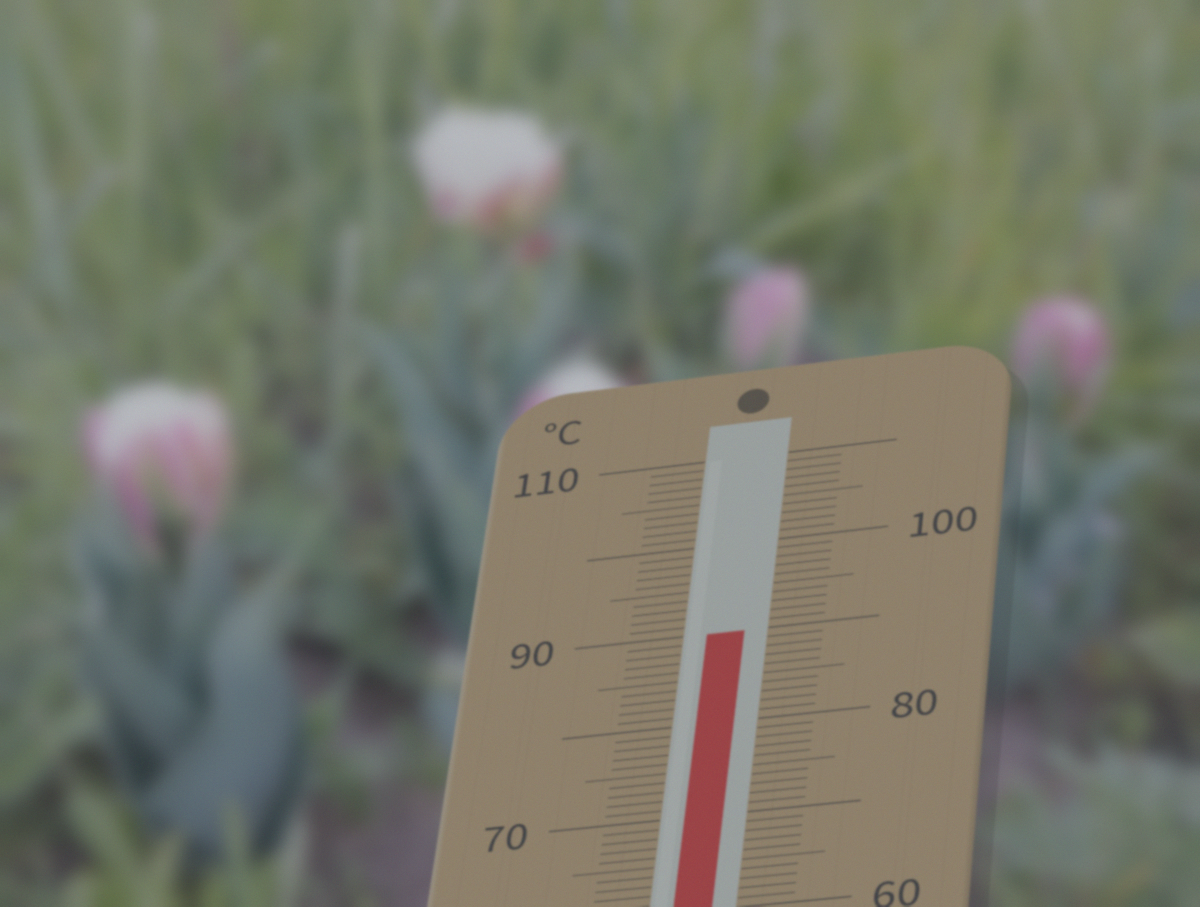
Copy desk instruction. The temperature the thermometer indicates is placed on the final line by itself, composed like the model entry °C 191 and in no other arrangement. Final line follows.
°C 90
